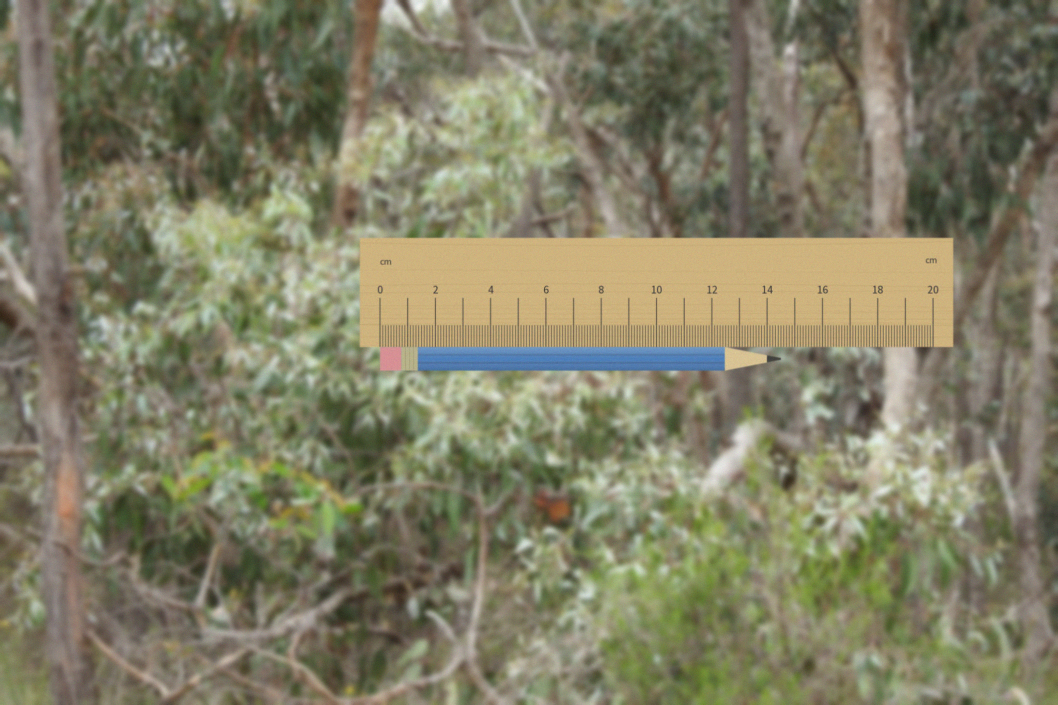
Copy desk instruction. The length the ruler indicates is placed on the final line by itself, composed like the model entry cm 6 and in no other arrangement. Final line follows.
cm 14.5
